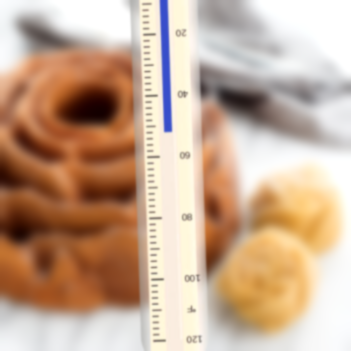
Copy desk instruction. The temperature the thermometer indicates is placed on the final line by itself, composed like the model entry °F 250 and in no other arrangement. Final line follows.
°F 52
